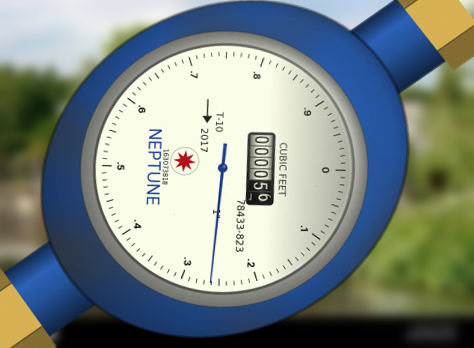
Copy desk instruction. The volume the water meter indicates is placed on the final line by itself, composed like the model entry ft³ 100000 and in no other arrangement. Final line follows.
ft³ 56.26
